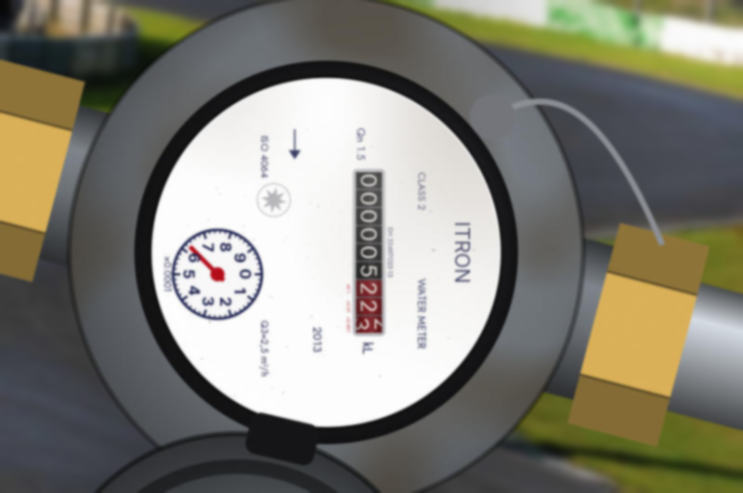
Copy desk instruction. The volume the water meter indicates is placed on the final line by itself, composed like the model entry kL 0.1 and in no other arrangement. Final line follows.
kL 5.2226
